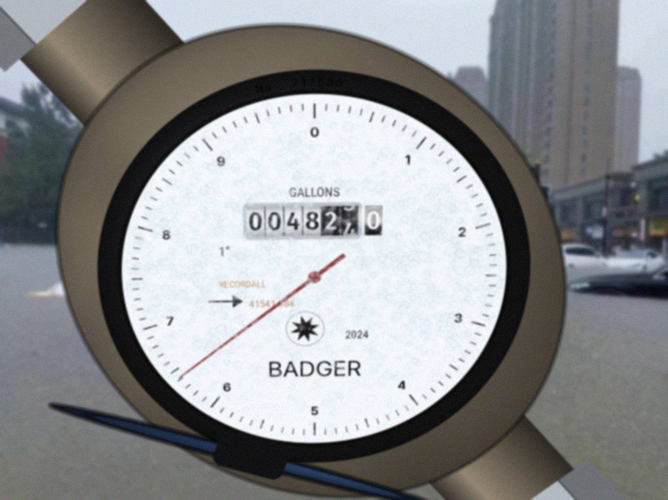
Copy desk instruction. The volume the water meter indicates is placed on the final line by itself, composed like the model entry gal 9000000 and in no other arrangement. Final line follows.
gal 48236.4
